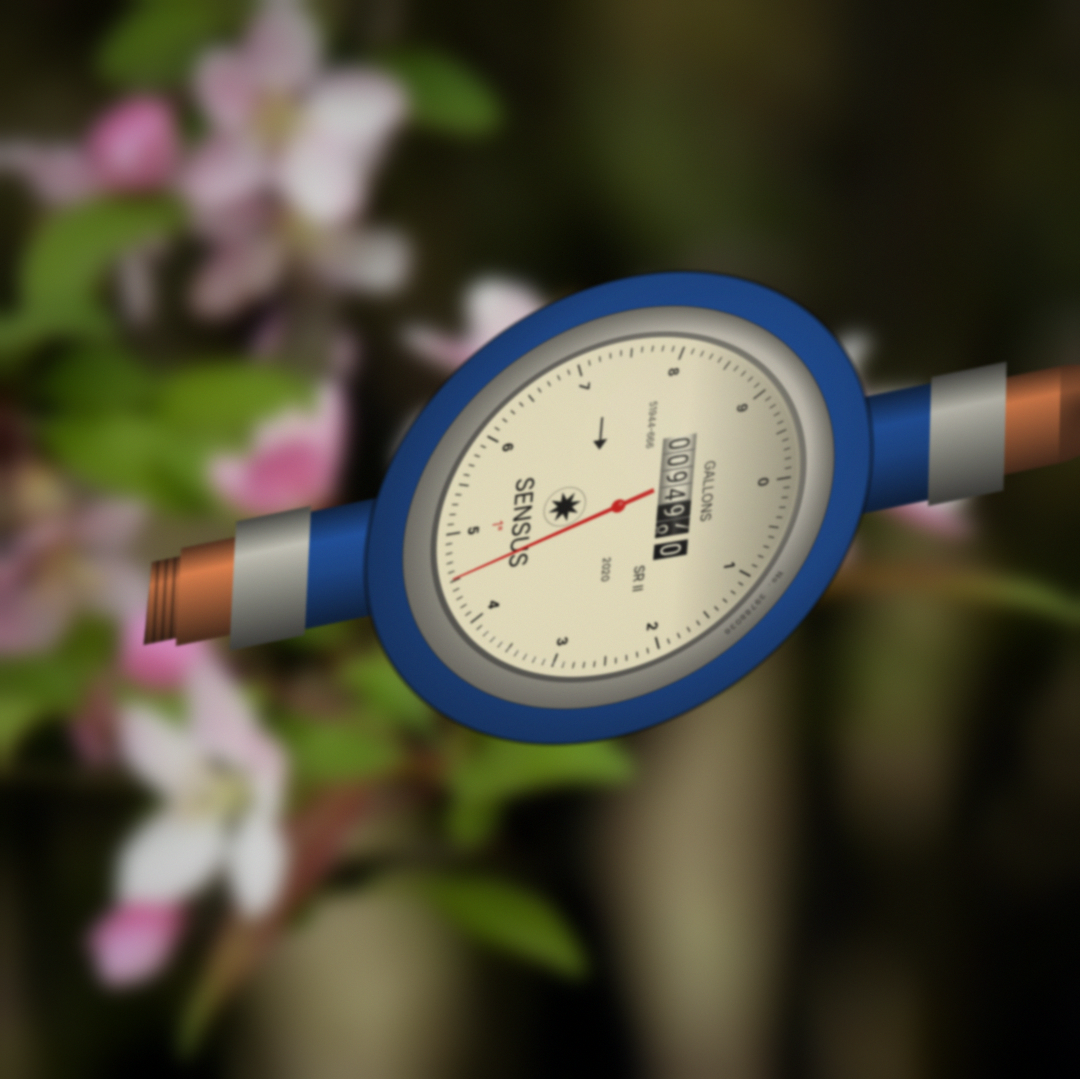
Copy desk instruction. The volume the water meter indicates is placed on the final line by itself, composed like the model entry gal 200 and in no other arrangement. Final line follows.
gal 94974.5
